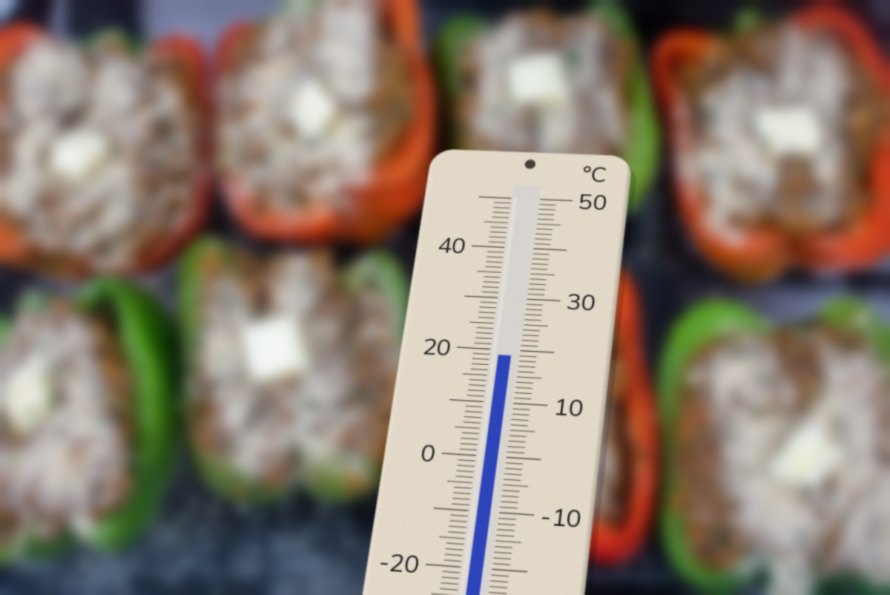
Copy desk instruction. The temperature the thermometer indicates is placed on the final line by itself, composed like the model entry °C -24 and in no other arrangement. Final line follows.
°C 19
